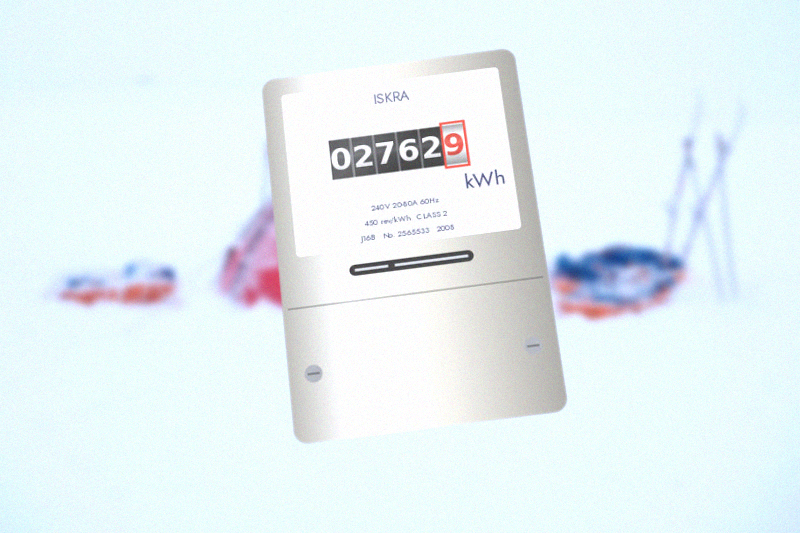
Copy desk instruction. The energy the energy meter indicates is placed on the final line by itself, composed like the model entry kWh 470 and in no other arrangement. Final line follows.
kWh 2762.9
